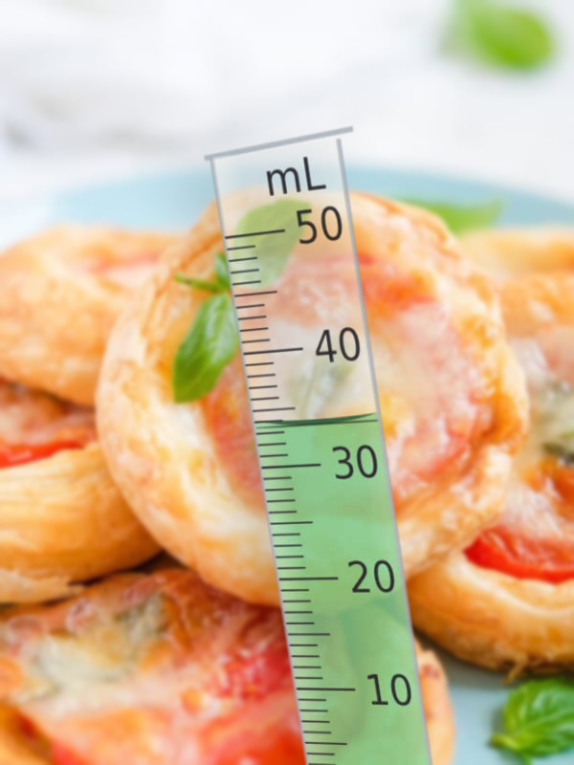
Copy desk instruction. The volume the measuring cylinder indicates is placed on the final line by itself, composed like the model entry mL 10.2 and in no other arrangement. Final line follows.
mL 33.5
